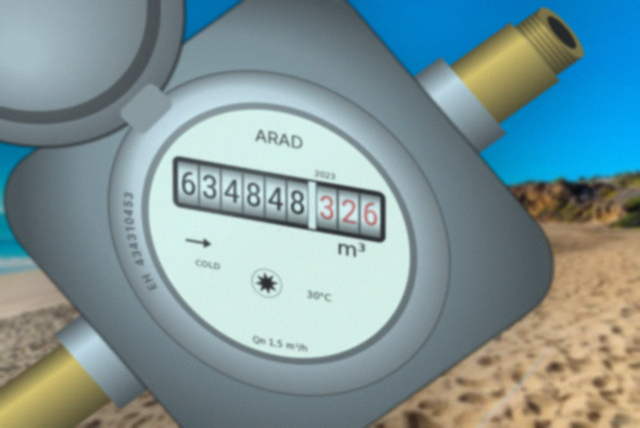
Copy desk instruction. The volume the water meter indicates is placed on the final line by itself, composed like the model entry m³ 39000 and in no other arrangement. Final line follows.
m³ 634848.326
